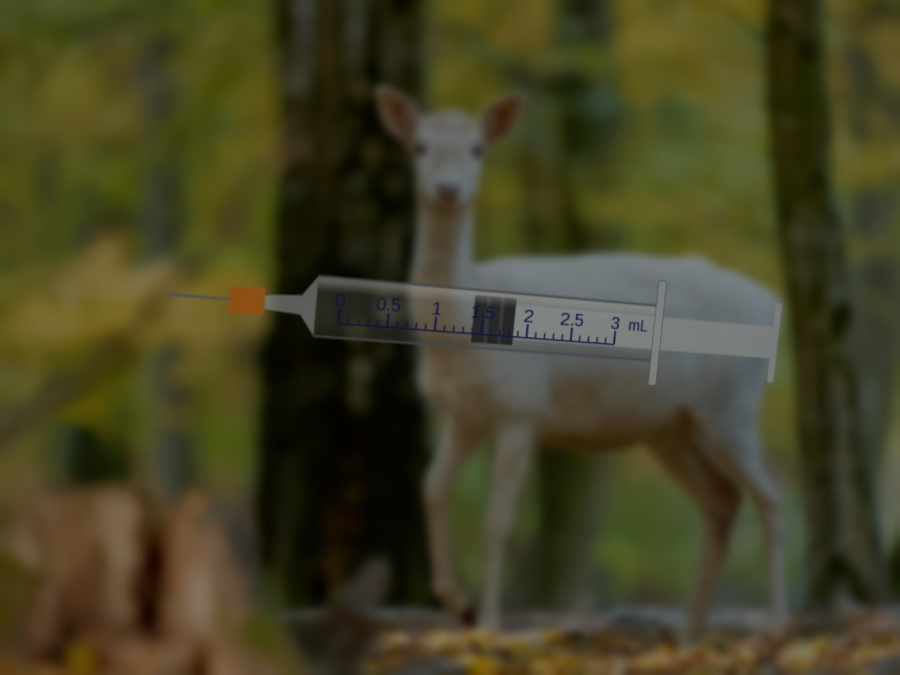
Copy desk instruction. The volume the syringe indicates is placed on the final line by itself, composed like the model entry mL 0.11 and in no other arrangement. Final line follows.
mL 1.4
